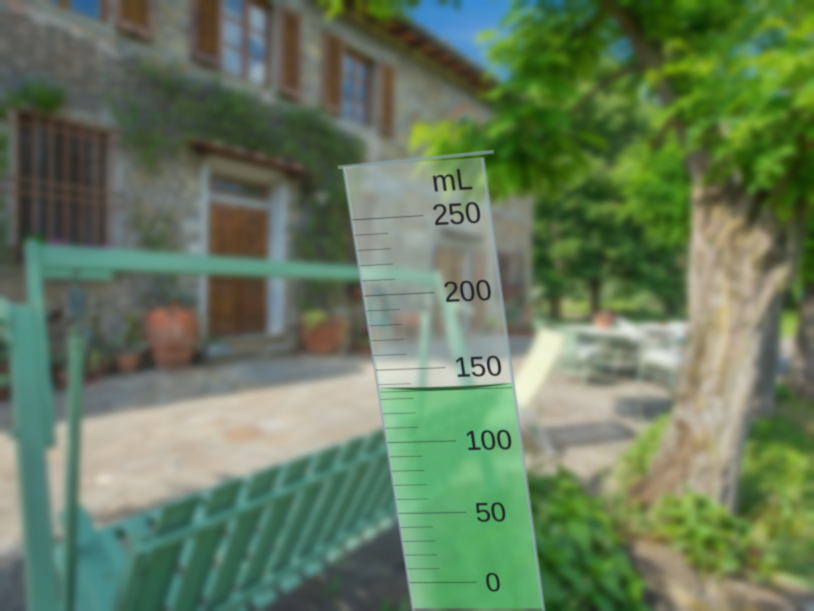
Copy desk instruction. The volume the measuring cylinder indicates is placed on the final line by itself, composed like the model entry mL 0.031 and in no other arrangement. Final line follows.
mL 135
